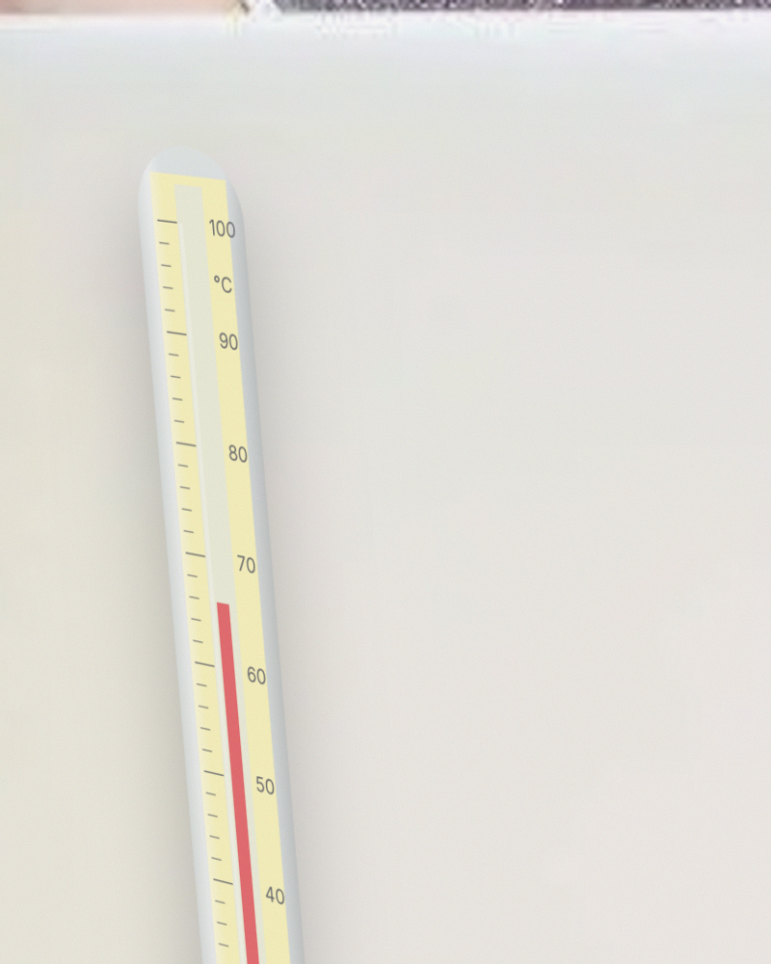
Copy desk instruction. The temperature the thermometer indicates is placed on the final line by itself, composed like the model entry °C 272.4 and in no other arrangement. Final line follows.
°C 66
